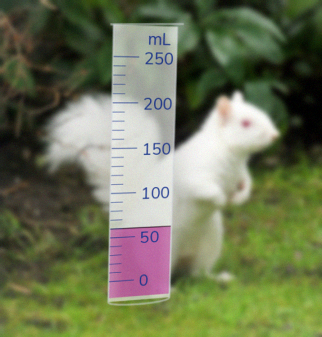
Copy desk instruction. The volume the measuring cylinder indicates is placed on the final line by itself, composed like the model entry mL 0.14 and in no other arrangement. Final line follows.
mL 60
